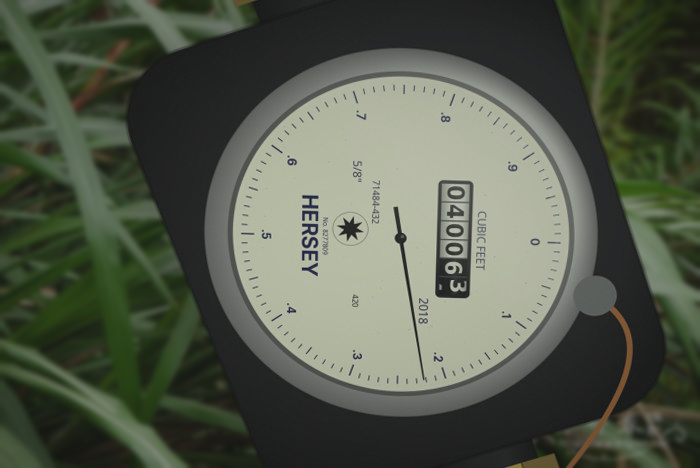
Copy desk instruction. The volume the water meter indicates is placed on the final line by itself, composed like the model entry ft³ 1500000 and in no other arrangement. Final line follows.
ft³ 40063.22
